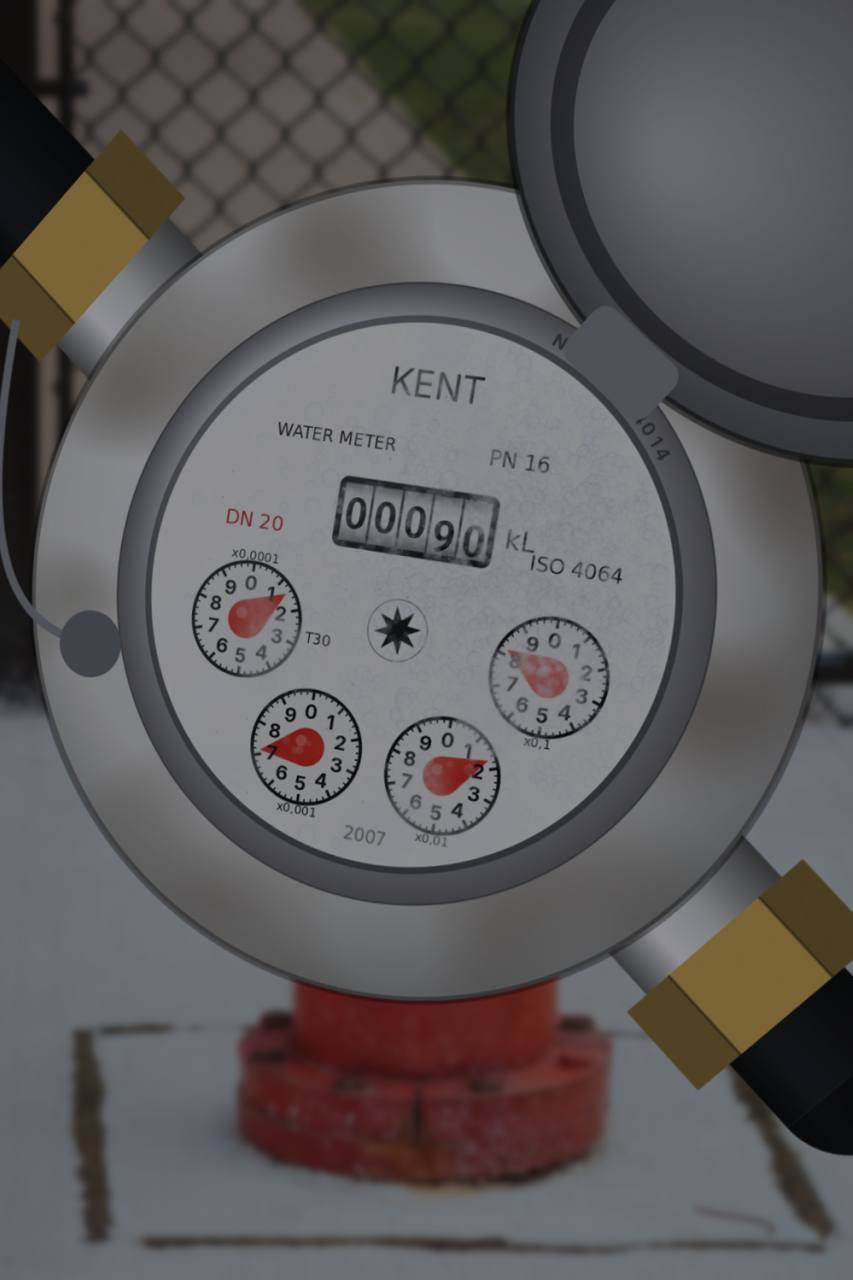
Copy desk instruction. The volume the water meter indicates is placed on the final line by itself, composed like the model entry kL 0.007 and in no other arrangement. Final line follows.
kL 89.8171
